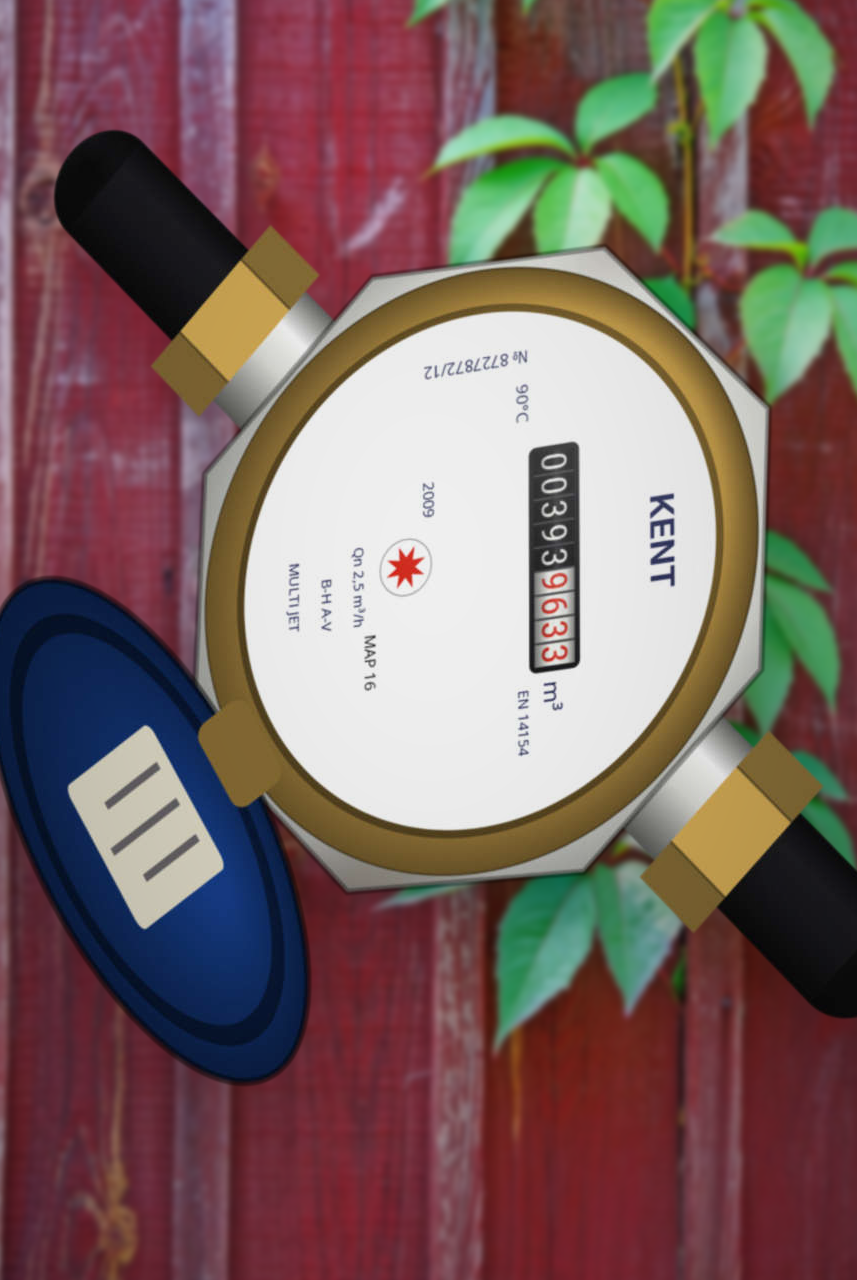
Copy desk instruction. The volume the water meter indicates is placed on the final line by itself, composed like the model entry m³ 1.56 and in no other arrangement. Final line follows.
m³ 393.9633
